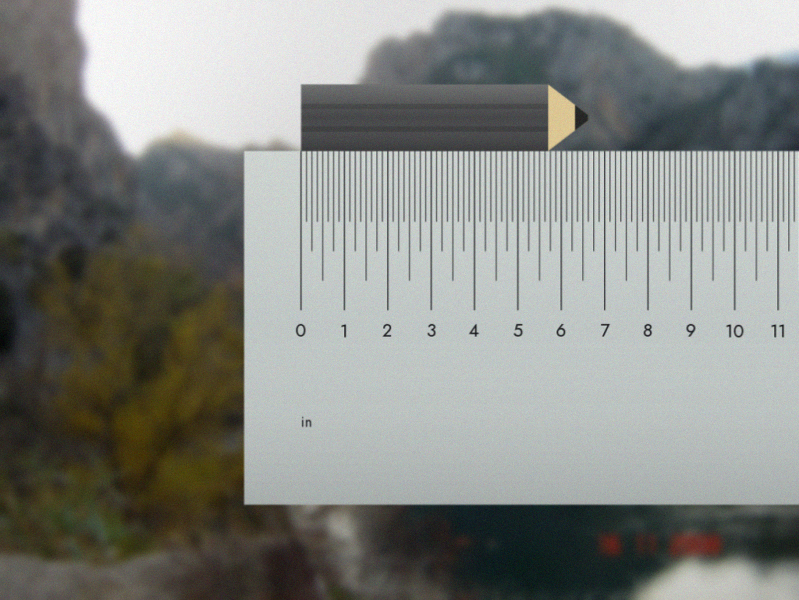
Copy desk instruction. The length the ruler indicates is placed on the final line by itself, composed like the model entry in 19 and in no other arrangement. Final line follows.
in 6.625
